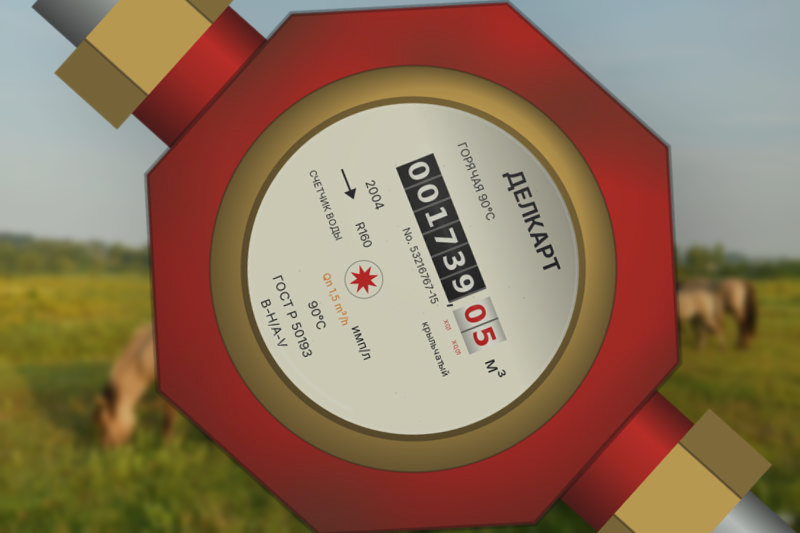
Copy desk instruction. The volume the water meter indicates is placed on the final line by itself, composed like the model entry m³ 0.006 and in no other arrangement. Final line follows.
m³ 1739.05
